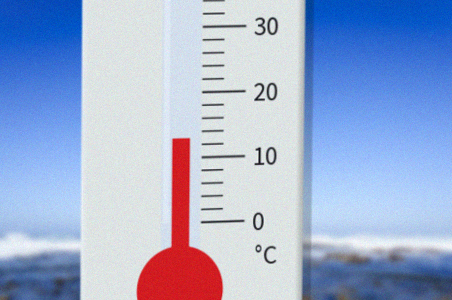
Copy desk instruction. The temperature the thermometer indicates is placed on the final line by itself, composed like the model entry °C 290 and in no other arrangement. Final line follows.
°C 13
